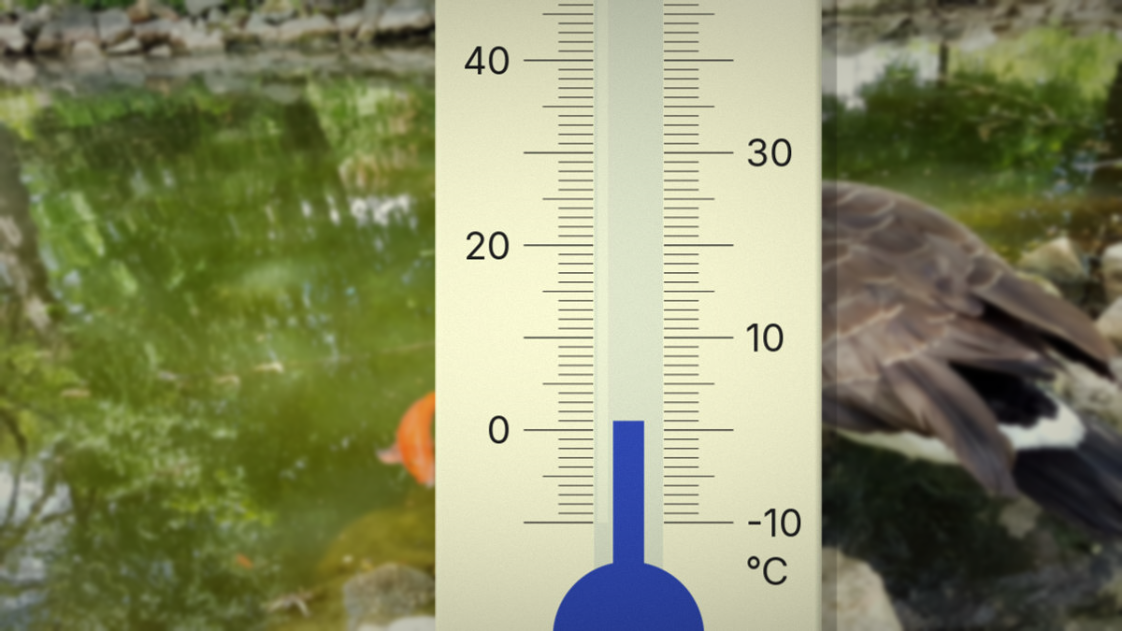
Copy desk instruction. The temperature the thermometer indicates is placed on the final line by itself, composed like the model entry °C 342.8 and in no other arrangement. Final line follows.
°C 1
